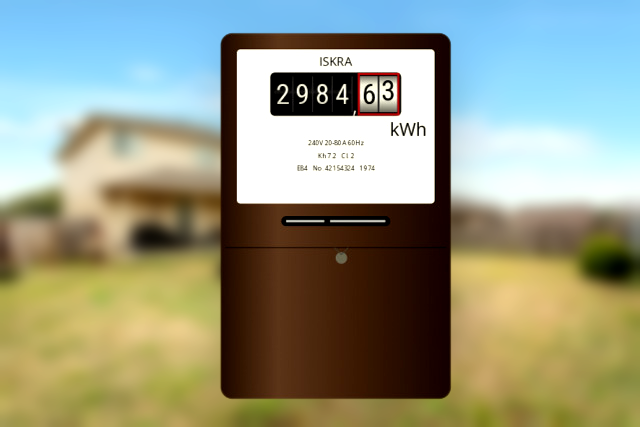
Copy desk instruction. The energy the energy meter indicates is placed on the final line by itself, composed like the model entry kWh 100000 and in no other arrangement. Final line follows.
kWh 2984.63
